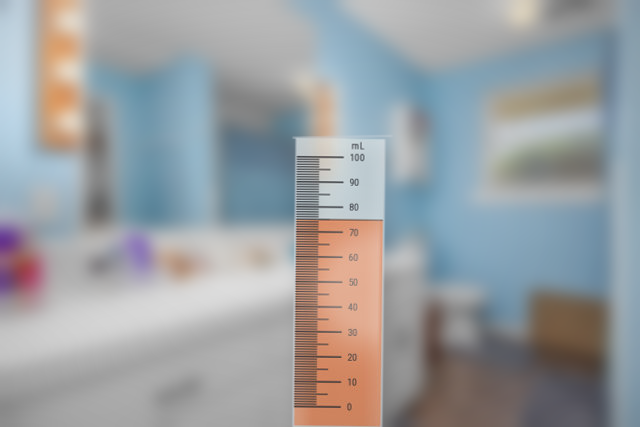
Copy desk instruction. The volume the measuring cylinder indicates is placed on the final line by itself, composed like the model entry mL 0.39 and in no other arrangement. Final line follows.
mL 75
